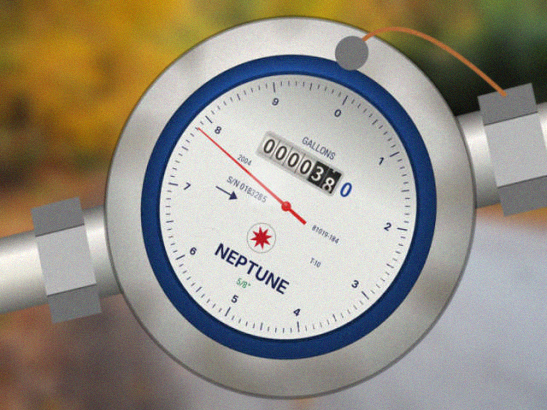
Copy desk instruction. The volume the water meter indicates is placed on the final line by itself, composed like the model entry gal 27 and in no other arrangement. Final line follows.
gal 377.8
